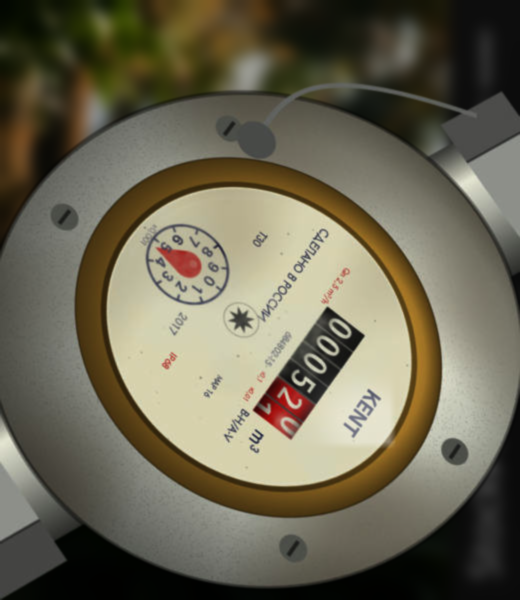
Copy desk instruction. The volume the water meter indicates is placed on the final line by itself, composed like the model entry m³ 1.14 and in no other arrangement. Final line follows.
m³ 5.204
